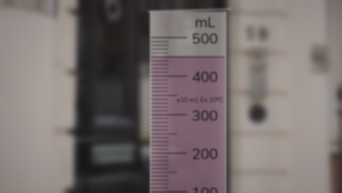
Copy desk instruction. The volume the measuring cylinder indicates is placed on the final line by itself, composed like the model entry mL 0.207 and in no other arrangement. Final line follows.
mL 450
